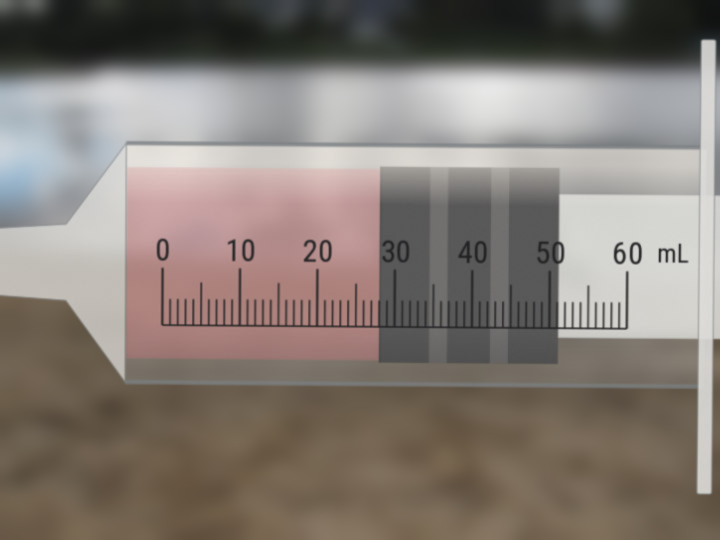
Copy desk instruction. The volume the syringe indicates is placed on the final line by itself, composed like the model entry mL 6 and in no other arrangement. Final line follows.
mL 28
